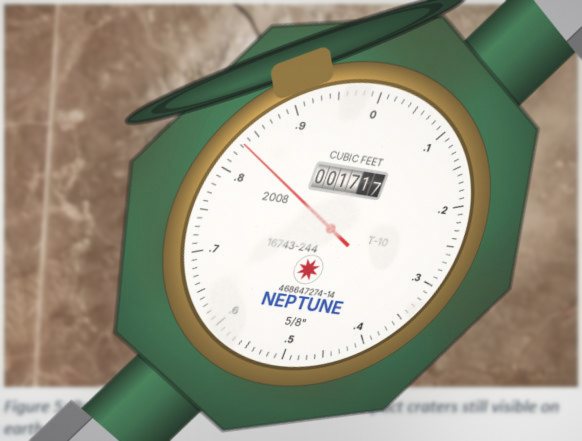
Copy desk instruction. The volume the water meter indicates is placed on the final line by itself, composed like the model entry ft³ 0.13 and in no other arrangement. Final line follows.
ft³ 1716.83
